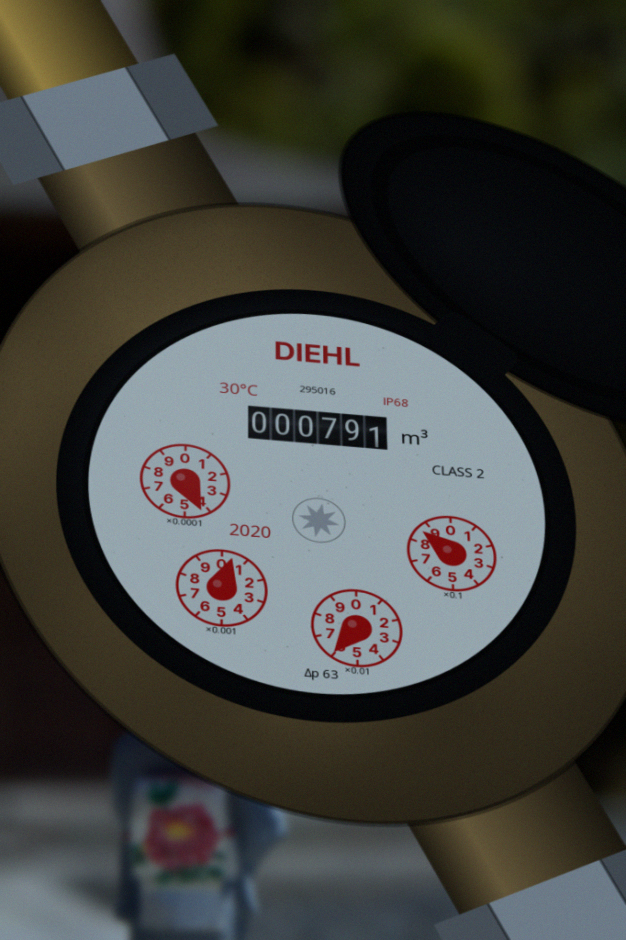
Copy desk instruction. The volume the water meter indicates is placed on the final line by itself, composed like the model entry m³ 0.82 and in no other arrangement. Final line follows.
m³ 790.8604
